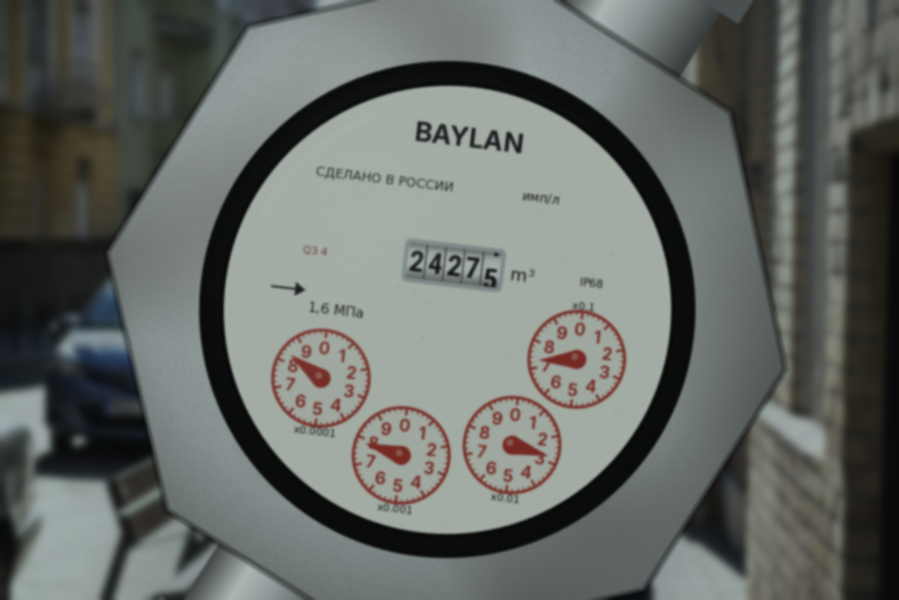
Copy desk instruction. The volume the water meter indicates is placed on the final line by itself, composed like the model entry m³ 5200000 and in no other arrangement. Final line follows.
m³ 24274.7278
